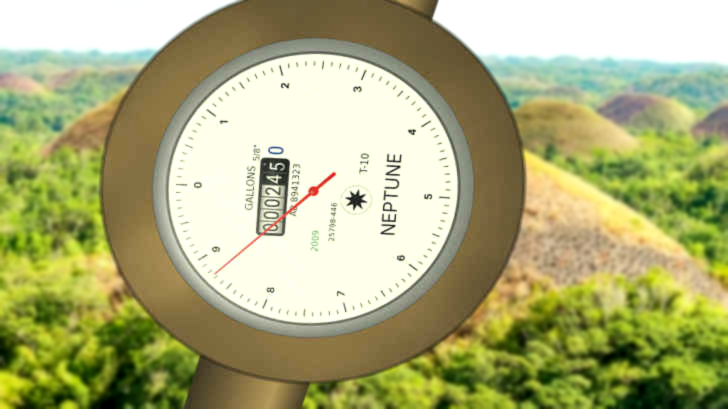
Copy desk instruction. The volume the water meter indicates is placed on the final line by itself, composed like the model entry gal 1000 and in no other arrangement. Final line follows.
gal 2448.7
